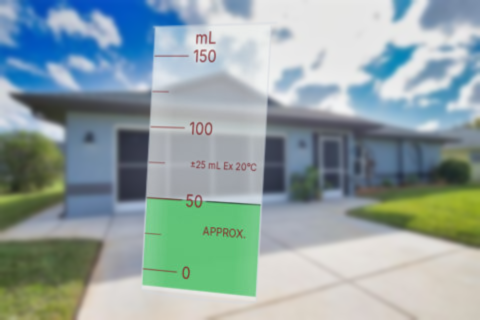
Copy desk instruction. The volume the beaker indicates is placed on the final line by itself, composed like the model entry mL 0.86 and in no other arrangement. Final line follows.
mL 50
